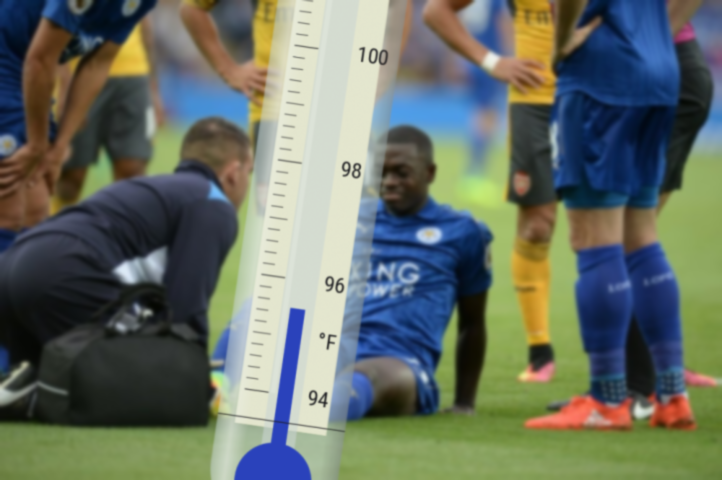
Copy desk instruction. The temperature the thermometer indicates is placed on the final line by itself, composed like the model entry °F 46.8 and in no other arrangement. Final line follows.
°F 95.5
